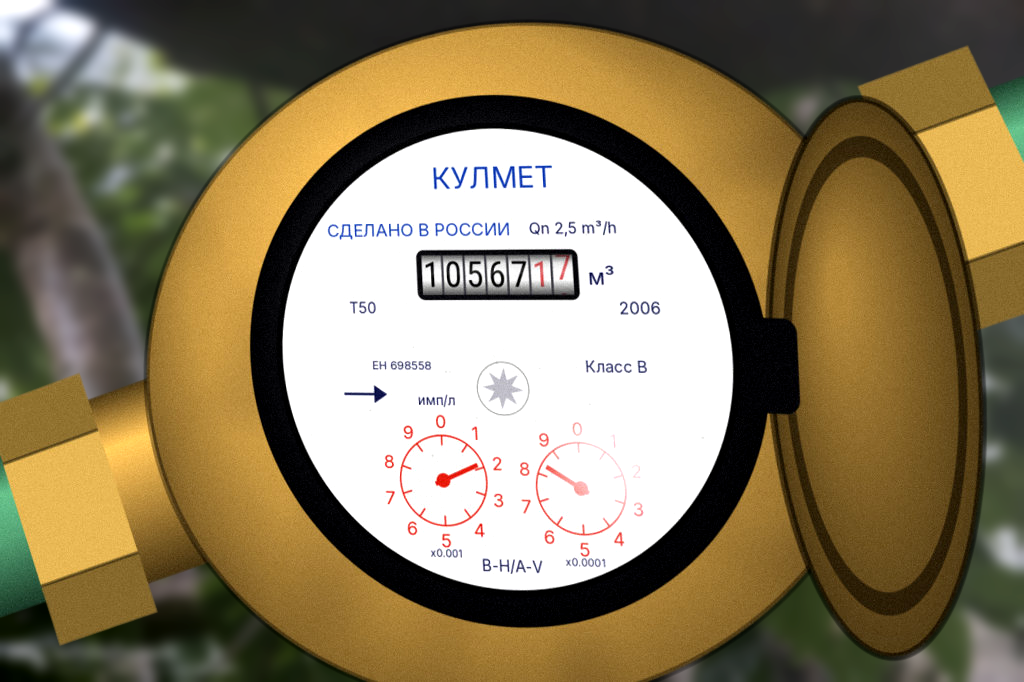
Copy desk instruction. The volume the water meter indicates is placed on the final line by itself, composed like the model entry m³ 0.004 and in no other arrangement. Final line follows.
m³ 10567.1718
